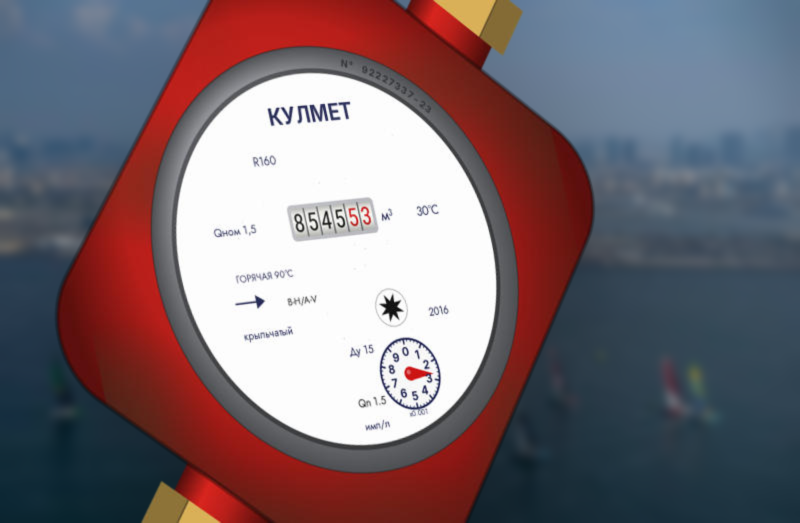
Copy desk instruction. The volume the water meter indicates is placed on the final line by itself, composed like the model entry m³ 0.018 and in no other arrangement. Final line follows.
m³ 8545.532
